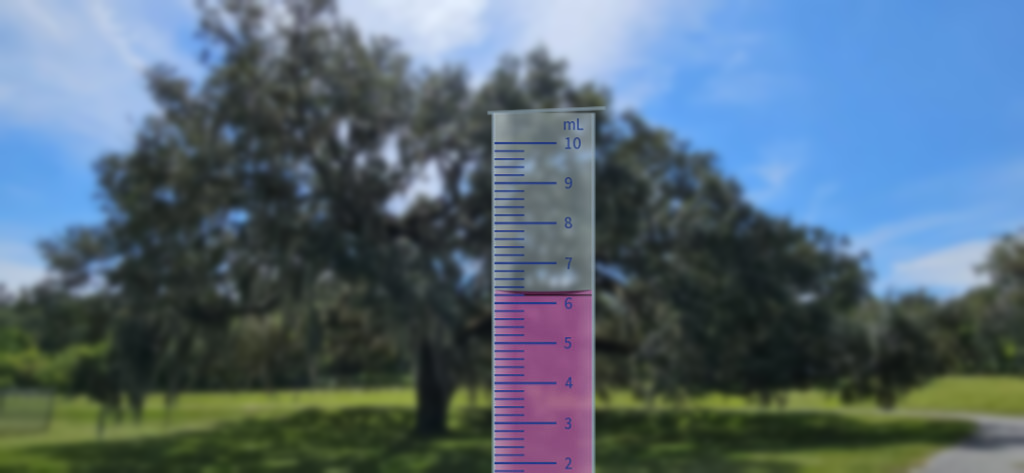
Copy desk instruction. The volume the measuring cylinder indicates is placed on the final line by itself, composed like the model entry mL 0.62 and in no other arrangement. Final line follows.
mL 6.2
